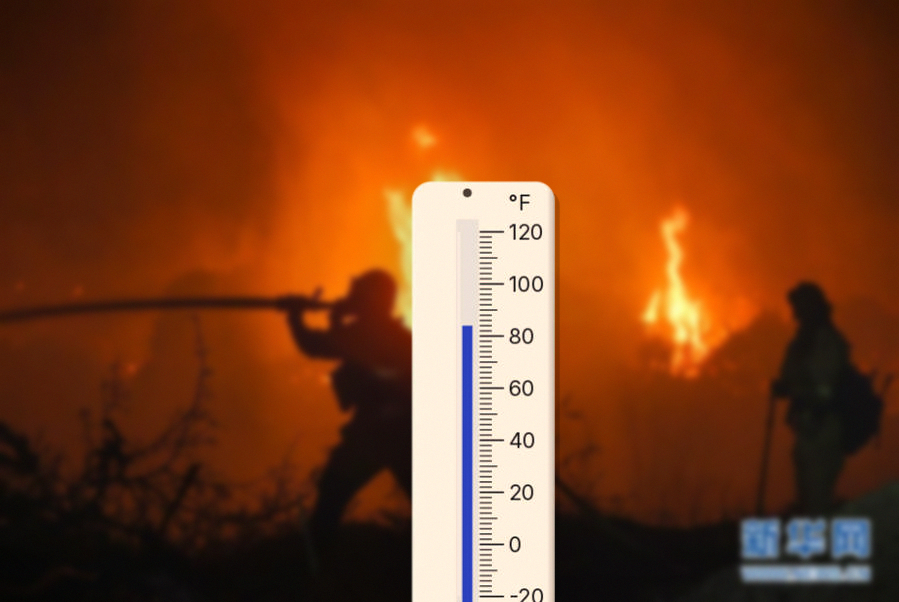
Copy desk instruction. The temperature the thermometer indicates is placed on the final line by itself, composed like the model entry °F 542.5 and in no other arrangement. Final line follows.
°F 84
